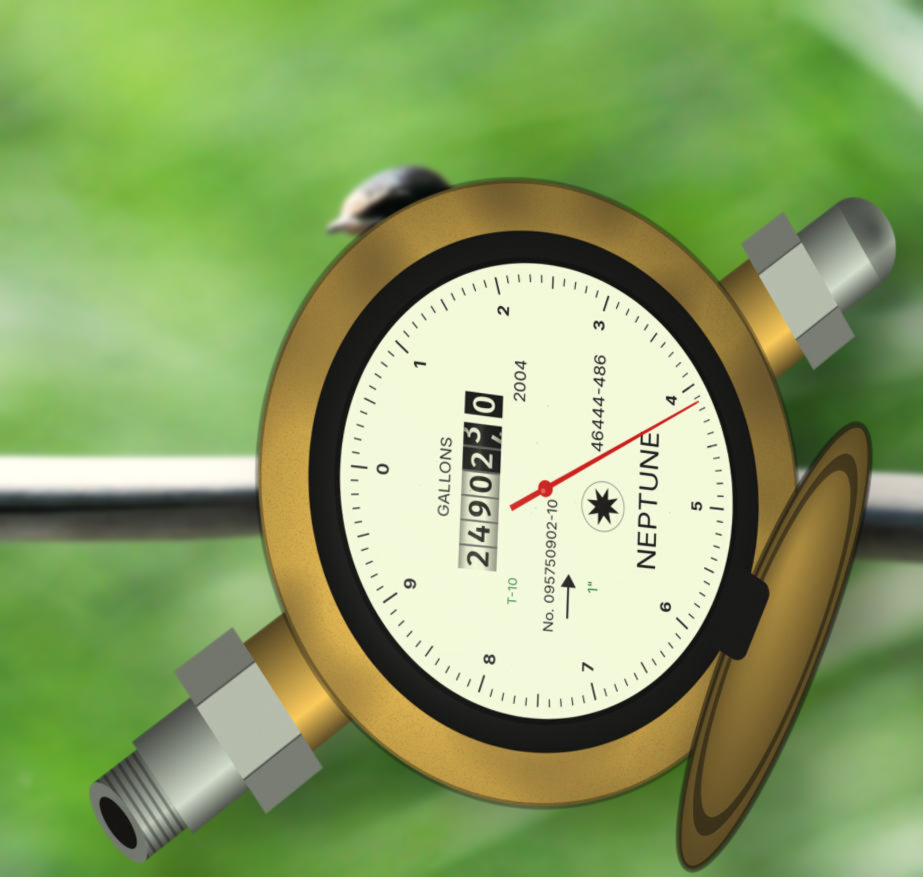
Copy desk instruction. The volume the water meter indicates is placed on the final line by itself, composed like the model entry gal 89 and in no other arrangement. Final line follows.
gal 2490234.1
